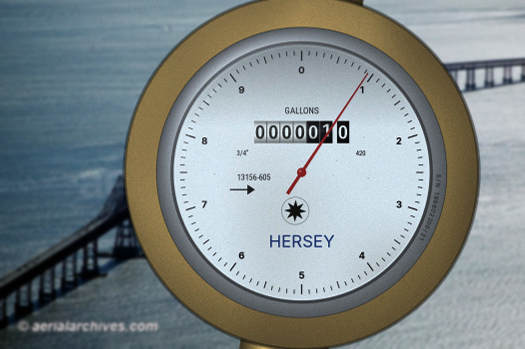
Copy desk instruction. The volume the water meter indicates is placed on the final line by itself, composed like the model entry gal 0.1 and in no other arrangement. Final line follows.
gal 10.9
